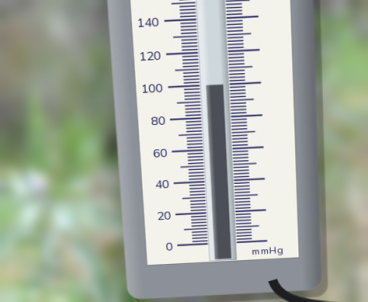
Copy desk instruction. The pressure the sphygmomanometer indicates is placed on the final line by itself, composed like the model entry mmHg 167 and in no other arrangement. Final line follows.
mmHg 100
